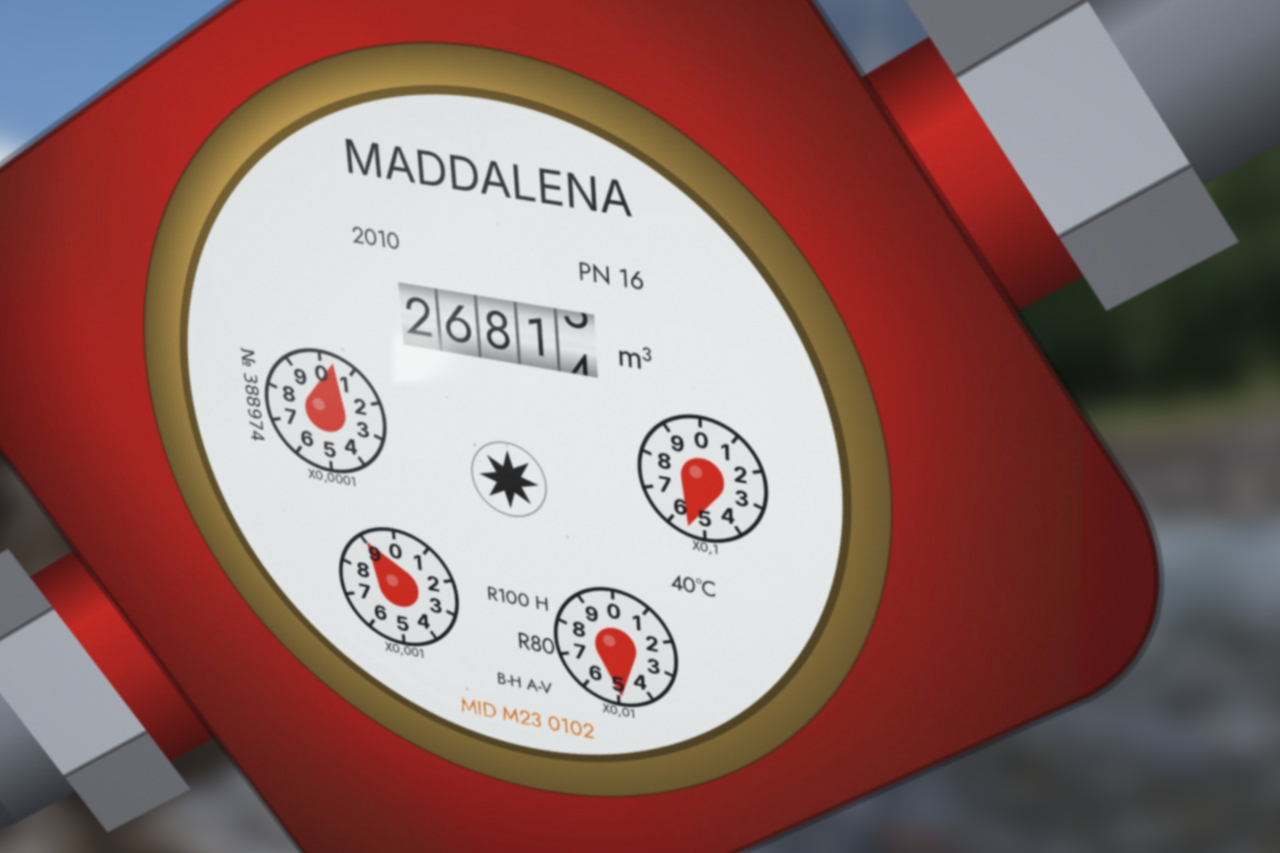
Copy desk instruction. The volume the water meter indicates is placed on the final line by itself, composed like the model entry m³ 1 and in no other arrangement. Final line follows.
m³ 26813.5490
